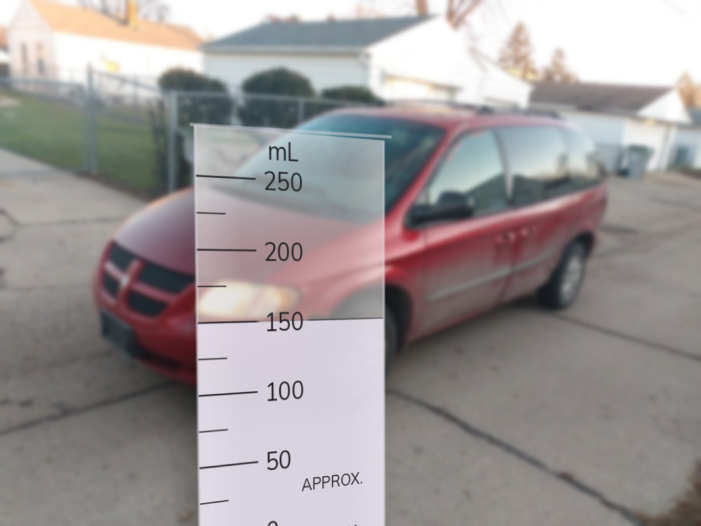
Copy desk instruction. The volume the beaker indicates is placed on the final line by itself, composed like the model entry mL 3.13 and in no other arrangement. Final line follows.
mL 150
